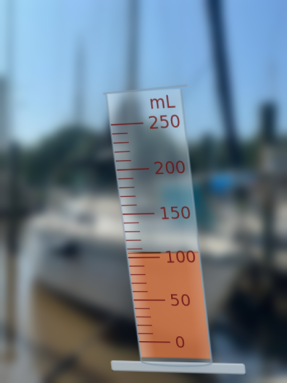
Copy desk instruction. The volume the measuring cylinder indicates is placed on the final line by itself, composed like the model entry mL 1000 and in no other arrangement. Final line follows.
mL 105
